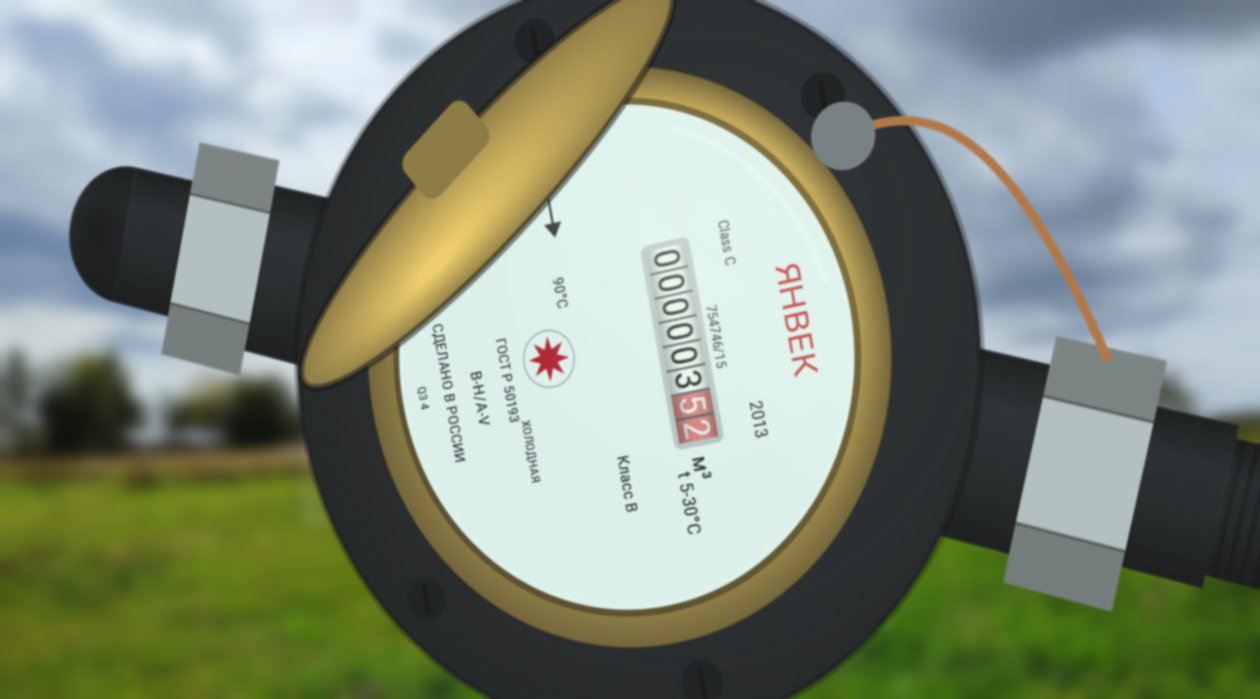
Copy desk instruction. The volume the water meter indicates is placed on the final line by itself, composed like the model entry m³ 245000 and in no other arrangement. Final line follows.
m³ 3.52
